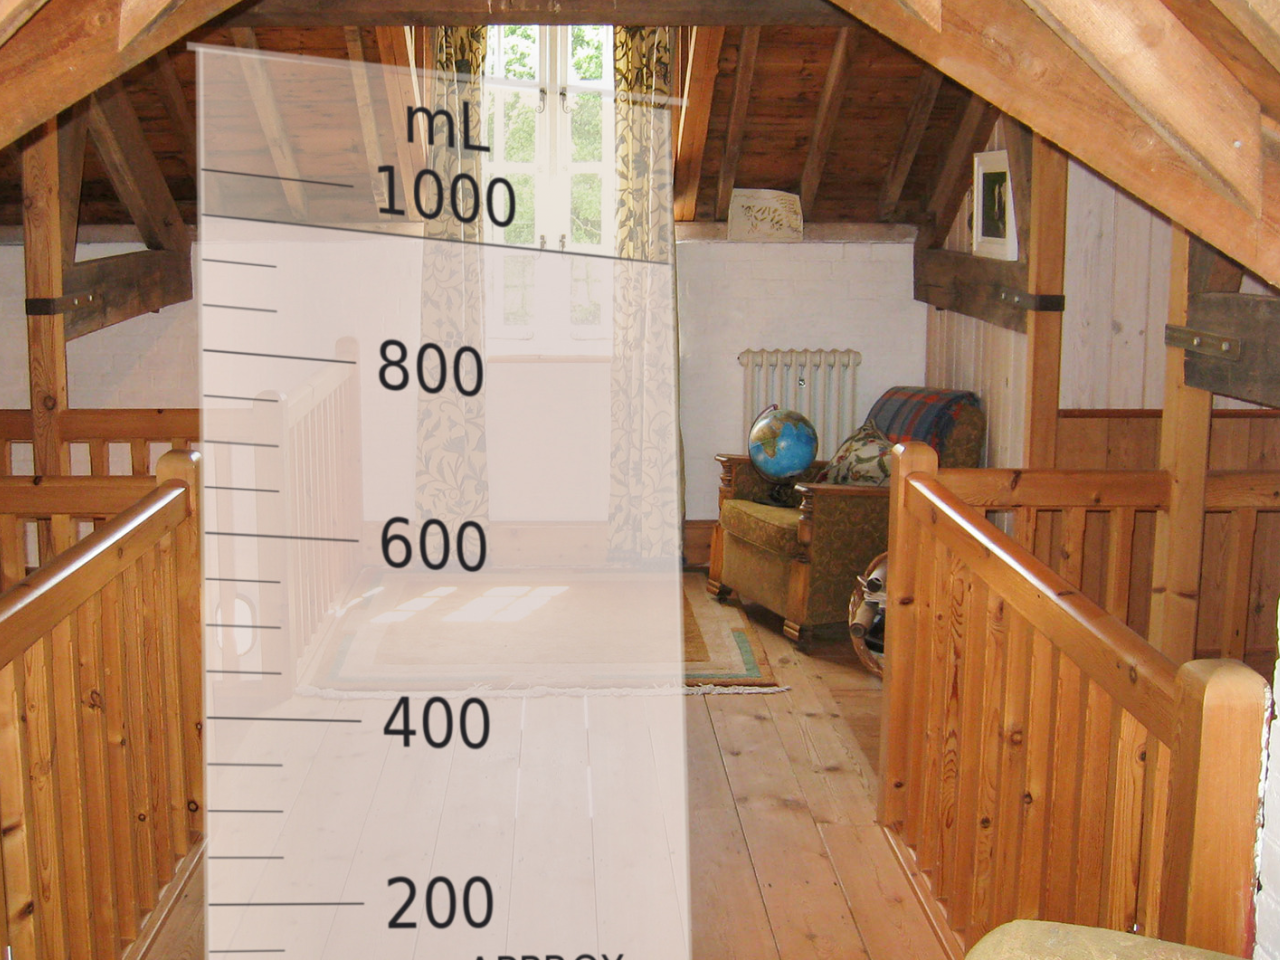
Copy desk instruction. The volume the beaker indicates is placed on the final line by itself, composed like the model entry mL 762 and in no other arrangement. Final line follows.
mL 950
